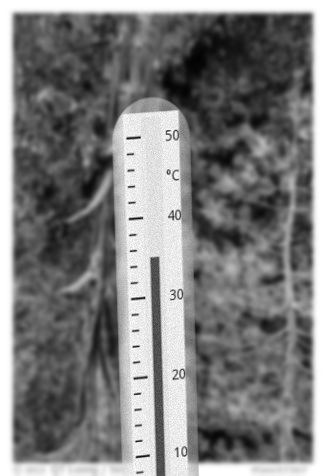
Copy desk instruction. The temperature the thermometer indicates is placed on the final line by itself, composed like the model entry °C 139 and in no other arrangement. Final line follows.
°C 35
